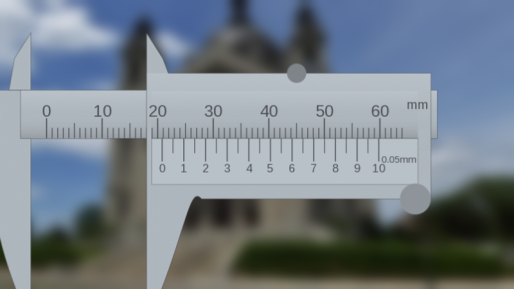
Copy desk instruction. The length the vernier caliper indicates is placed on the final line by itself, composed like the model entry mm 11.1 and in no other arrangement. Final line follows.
mm 20.8
